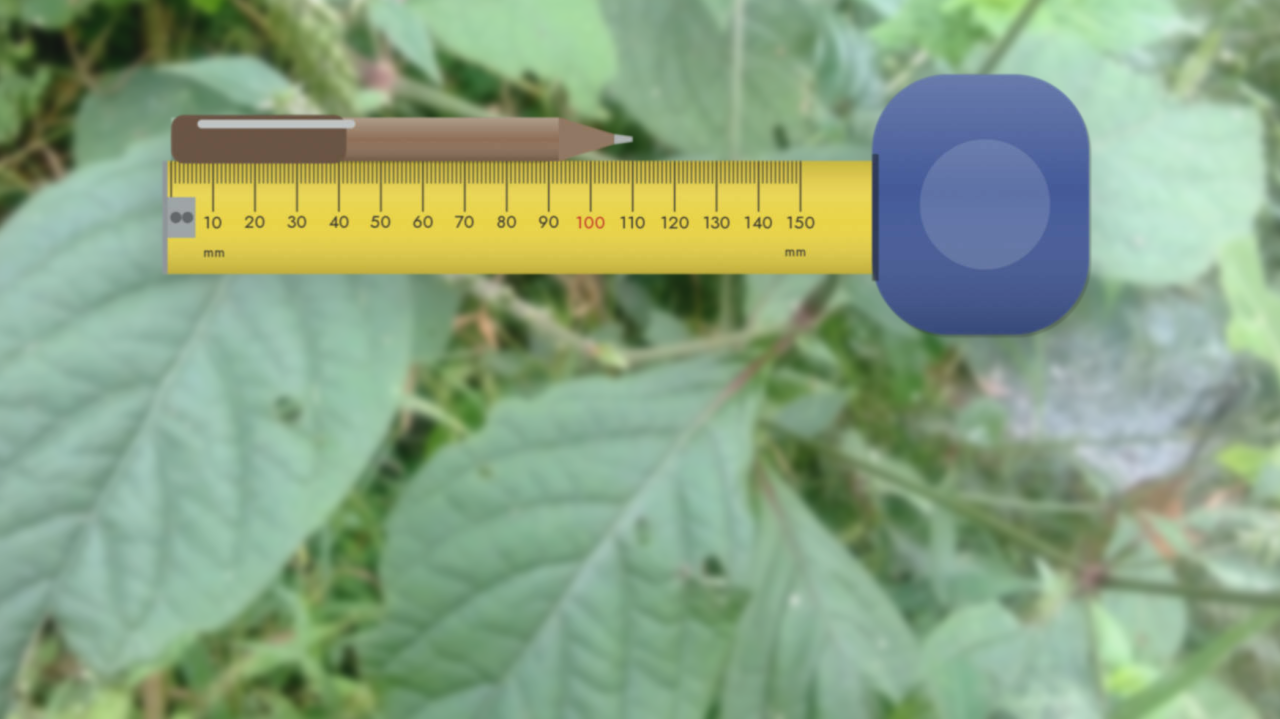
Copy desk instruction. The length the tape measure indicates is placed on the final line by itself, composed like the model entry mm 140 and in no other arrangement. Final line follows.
mm 110
